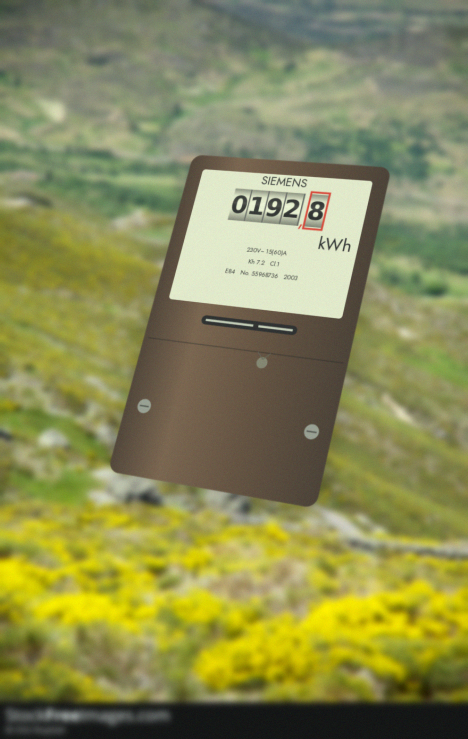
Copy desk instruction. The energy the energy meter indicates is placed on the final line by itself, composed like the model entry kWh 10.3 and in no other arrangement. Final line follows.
kWh 192.8
